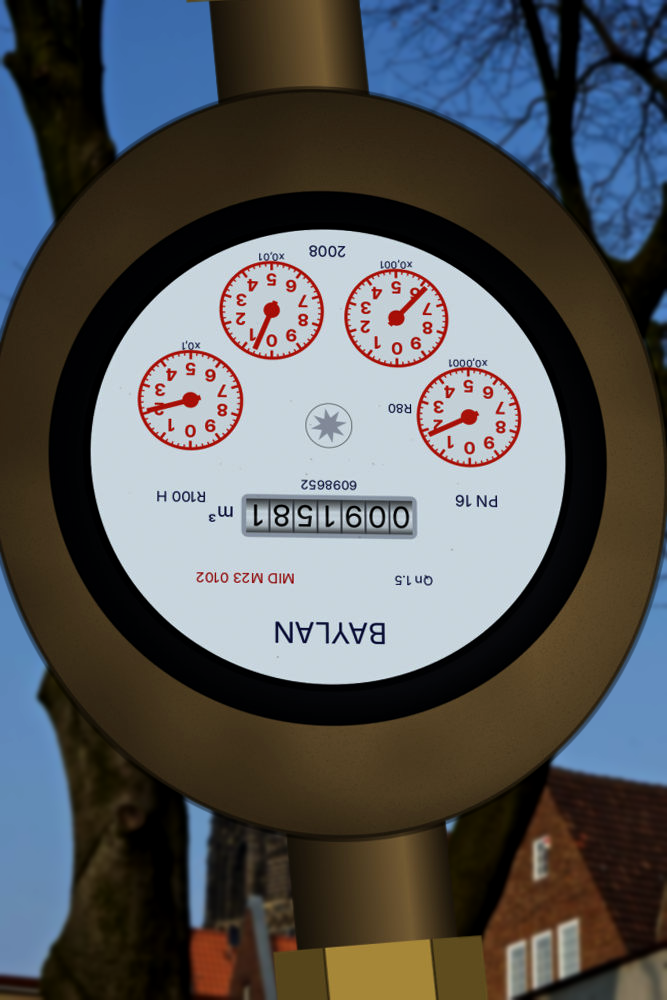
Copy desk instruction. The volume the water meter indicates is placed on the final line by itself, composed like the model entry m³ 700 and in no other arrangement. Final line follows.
m³ 91581.2061
